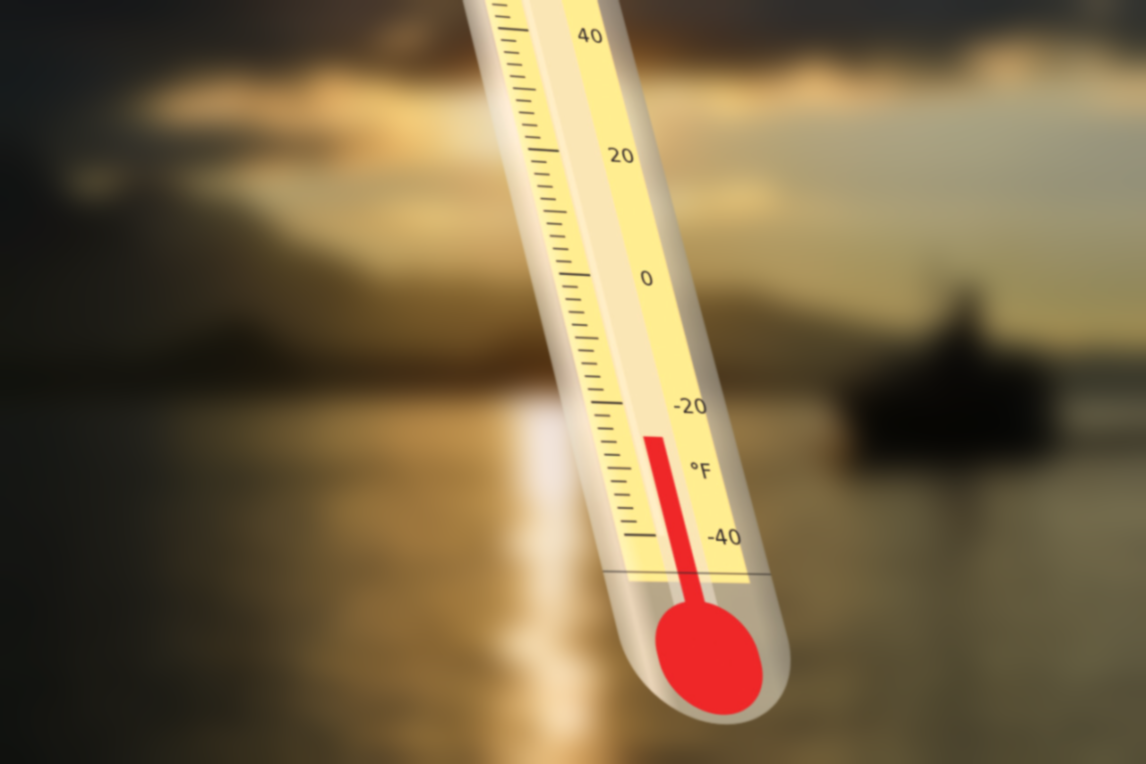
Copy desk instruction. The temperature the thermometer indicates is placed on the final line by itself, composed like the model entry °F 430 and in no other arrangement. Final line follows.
°F -25
